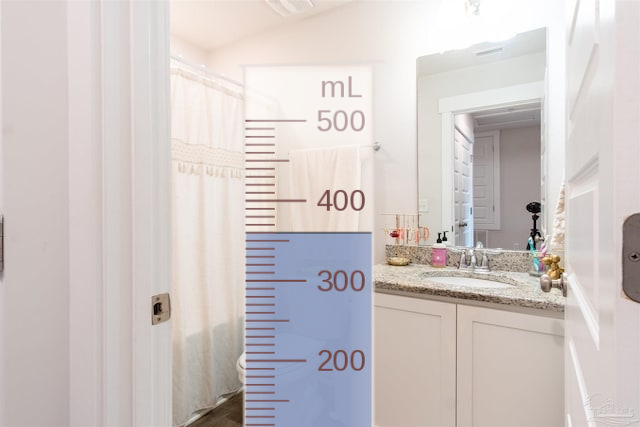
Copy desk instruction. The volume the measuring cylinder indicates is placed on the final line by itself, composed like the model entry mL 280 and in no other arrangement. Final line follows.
mL 360
